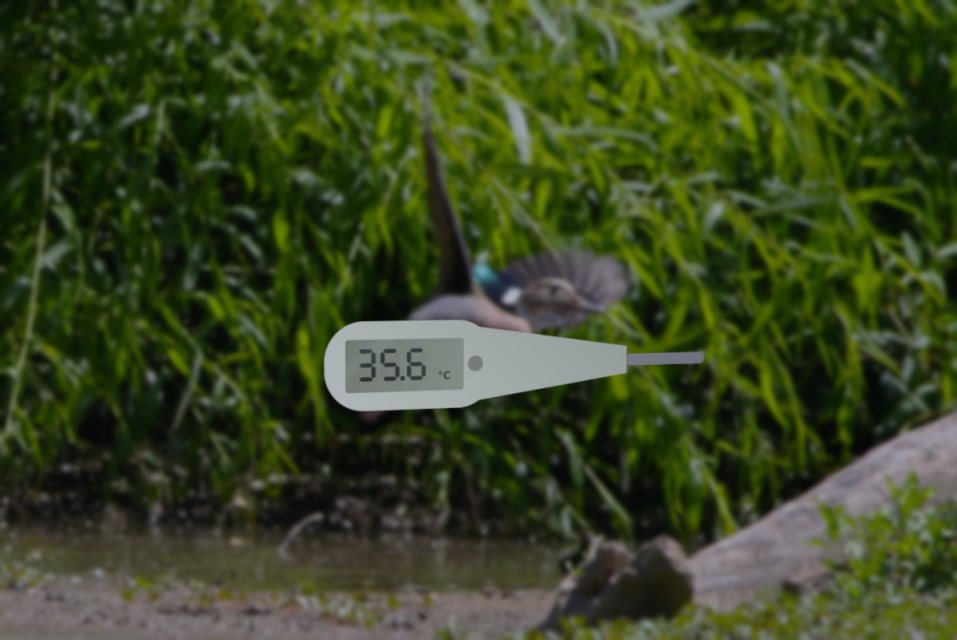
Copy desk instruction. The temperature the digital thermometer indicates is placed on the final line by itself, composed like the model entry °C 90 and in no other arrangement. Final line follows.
°C 35.6
